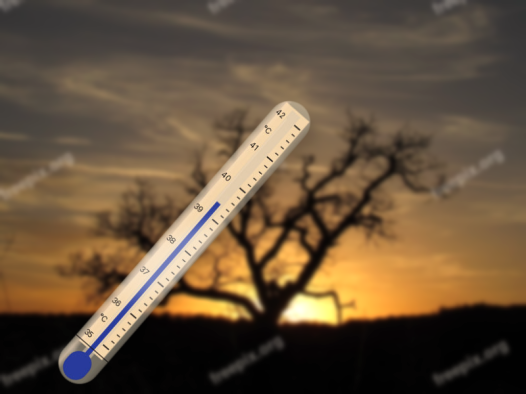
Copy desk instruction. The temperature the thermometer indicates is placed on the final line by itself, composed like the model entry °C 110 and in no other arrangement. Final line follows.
°C 39.4
